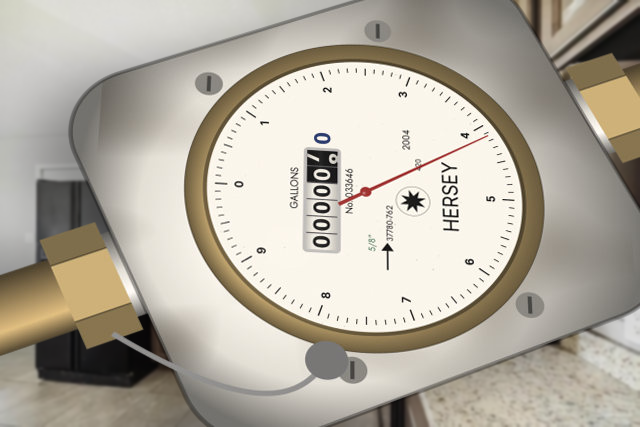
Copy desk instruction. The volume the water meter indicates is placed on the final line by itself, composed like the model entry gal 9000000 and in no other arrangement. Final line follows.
gal 74.1
